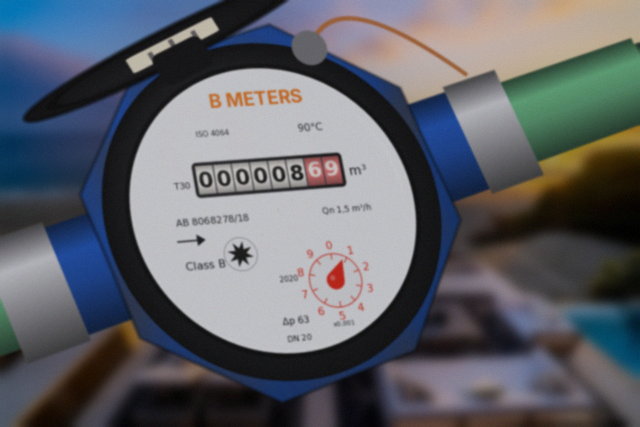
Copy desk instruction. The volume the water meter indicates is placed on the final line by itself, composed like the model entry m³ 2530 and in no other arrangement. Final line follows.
m³ 8.690
